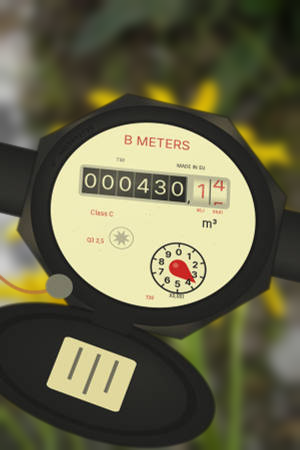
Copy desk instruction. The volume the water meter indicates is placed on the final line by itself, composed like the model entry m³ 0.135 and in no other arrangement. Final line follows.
m³ 430.143
